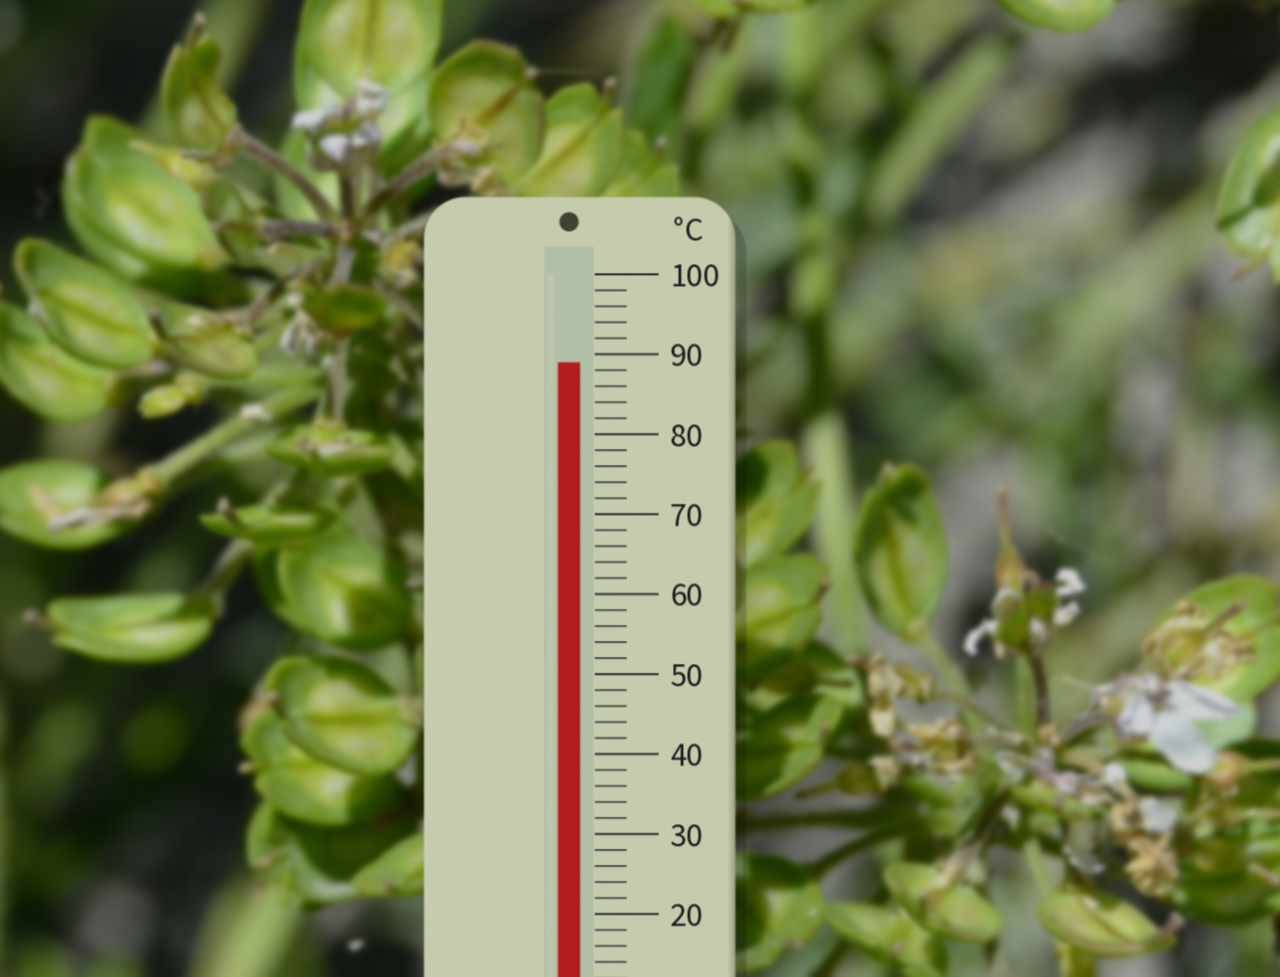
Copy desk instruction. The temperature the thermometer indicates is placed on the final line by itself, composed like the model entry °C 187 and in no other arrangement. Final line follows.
°C 89
